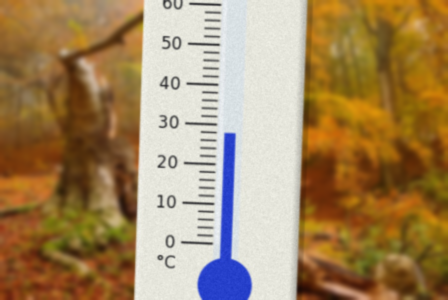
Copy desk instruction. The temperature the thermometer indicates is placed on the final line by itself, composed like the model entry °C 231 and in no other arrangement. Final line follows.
°C 28
